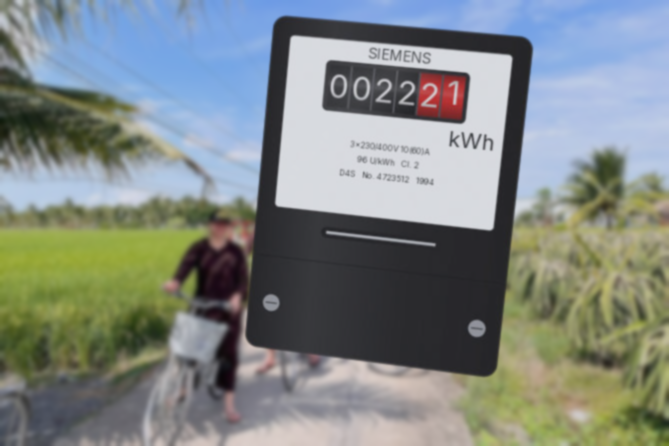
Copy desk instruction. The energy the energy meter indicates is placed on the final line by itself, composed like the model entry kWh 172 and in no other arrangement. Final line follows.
kWh 22.21
